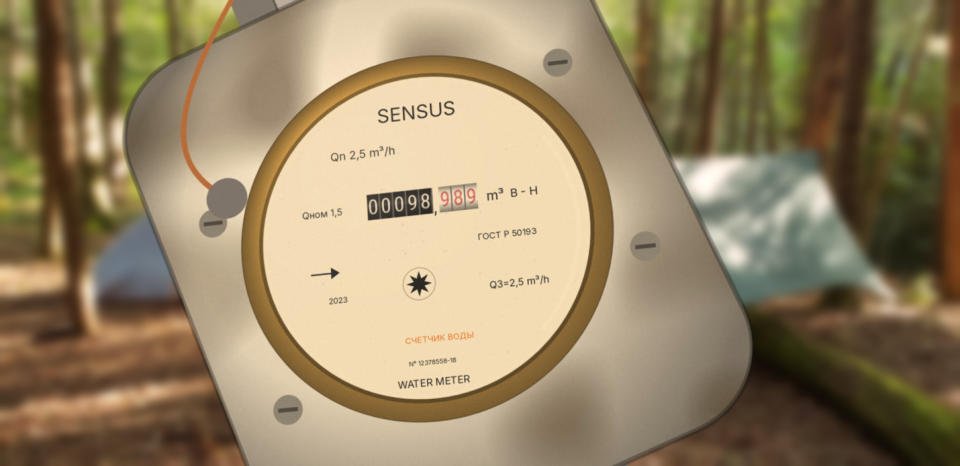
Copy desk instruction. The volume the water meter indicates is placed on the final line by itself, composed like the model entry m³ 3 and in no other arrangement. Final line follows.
m³ 98.989
